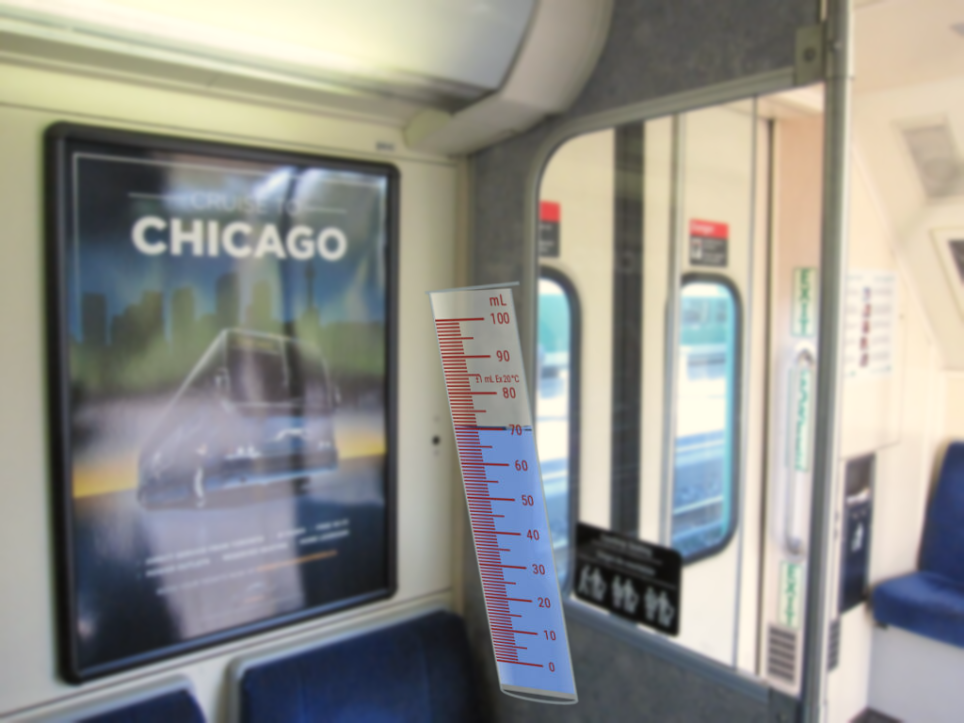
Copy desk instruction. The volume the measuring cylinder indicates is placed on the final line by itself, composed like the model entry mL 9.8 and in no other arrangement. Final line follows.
mL 70
